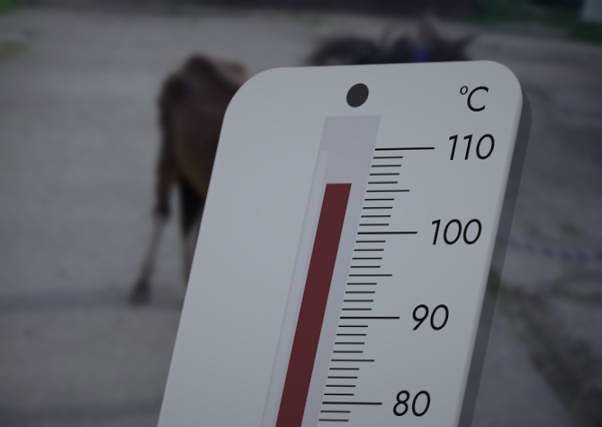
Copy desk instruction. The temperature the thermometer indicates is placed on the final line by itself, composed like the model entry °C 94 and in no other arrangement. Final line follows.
°C 106
